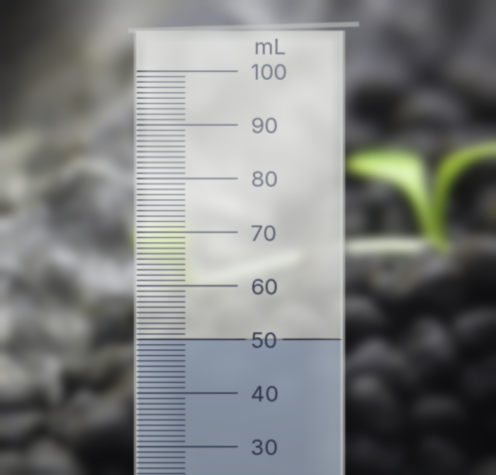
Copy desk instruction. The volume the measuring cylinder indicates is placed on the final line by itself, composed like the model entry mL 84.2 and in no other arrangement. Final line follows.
mL 50
